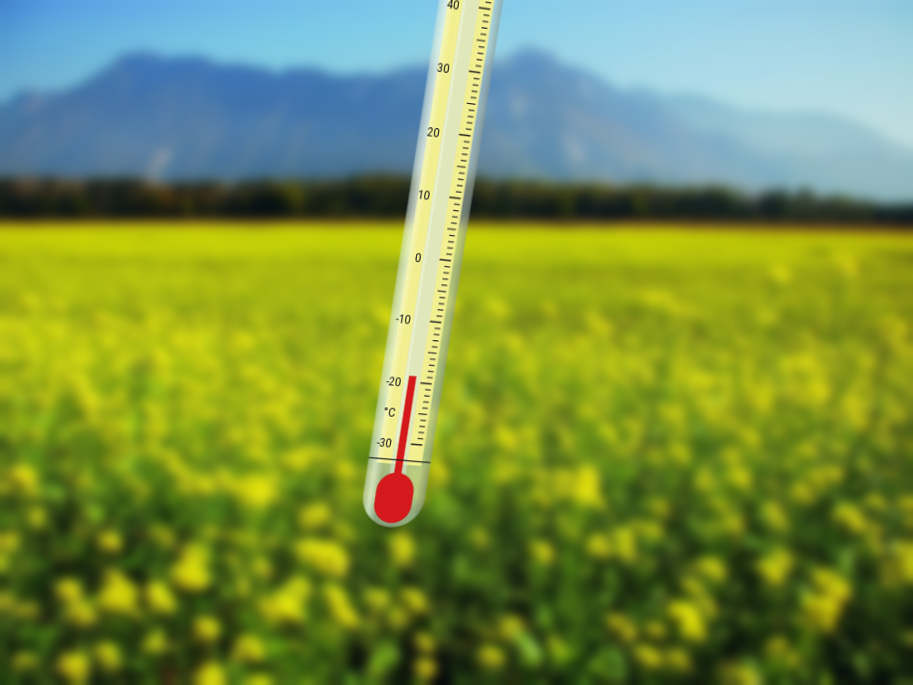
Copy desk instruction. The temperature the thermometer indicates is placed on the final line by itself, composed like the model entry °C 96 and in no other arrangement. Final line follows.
°C -19
